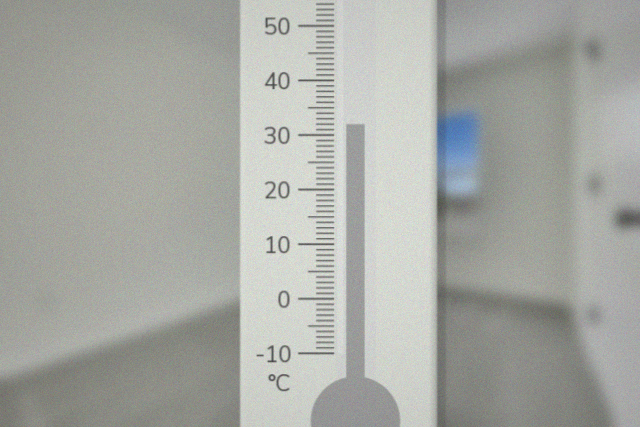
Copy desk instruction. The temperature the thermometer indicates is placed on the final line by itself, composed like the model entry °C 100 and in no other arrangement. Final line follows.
°C 32
